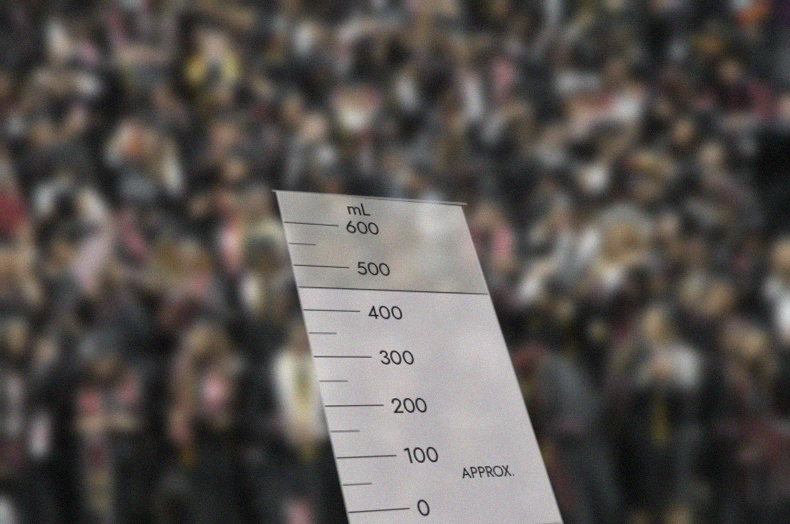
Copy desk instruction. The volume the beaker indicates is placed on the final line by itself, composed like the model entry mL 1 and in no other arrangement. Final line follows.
mL 450
